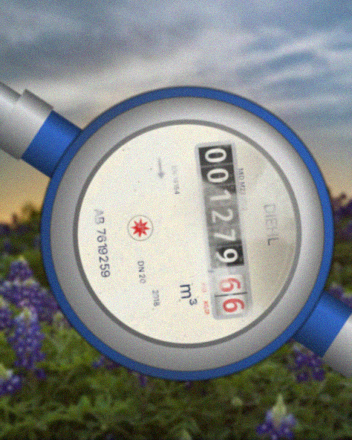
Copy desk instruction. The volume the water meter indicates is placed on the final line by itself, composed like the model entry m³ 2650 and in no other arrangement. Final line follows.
m³ 1279.66
